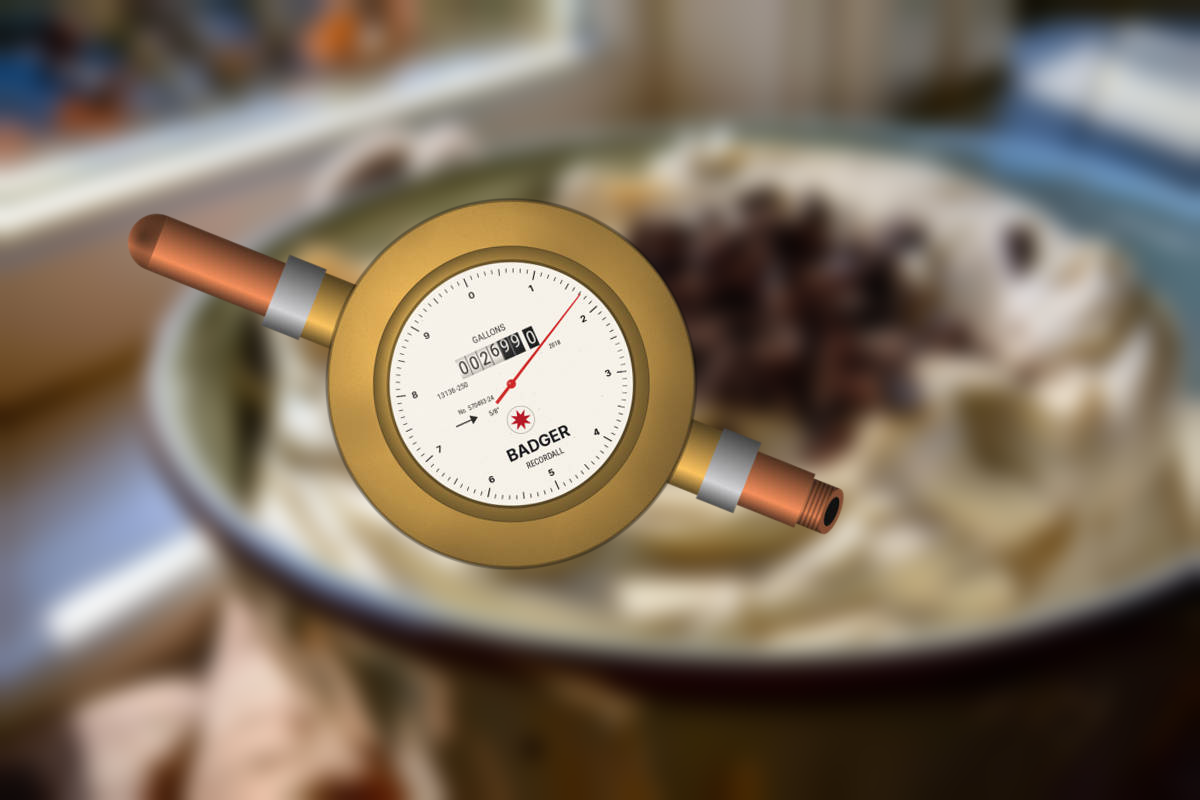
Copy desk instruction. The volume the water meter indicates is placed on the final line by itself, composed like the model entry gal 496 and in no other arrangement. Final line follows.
gal 26991.7
